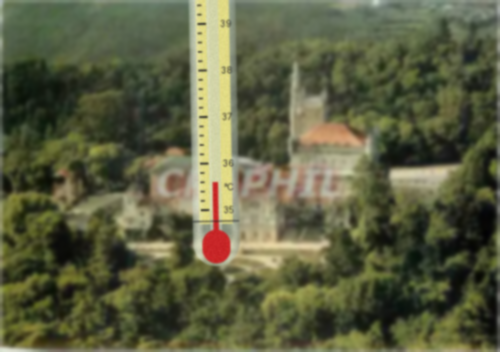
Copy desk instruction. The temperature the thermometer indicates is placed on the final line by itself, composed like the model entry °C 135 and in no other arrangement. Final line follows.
°C 35.6
